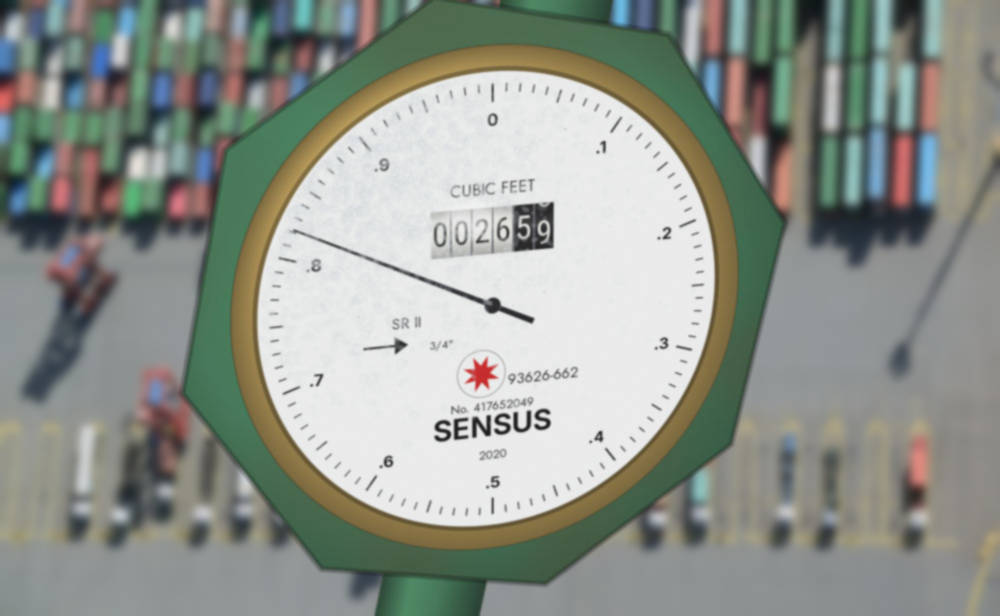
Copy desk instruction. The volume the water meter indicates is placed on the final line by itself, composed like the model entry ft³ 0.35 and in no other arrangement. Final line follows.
ft³ 2658.82
